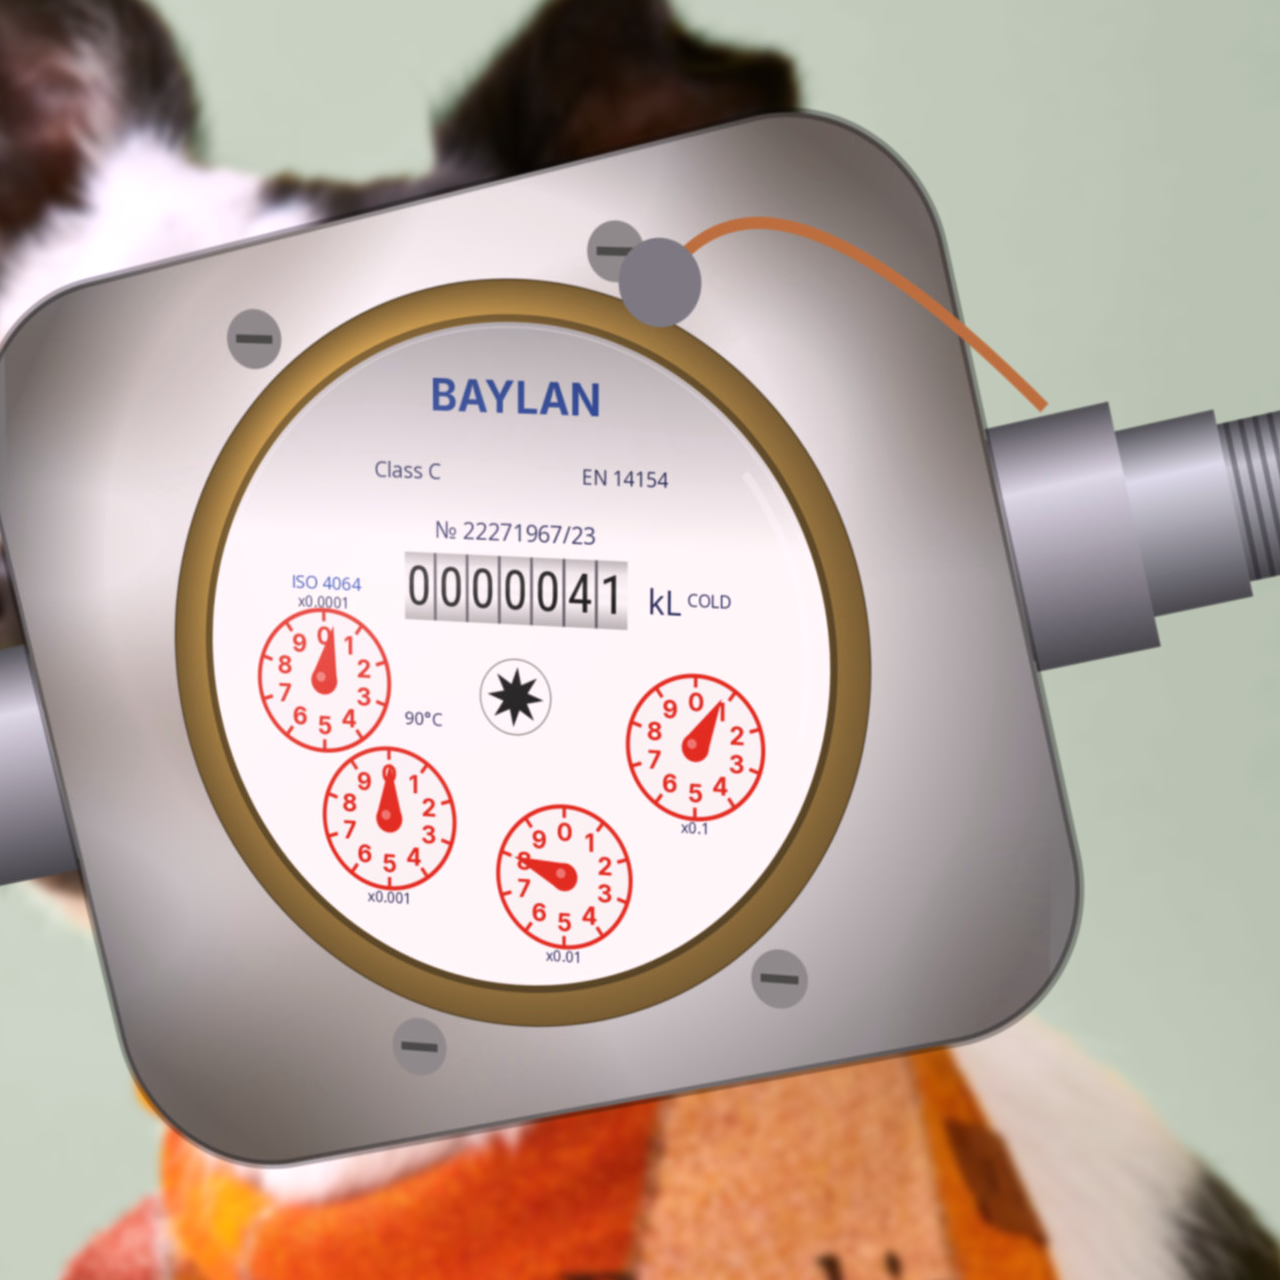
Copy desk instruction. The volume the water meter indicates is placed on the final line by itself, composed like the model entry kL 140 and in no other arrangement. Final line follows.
kL 41.0800
